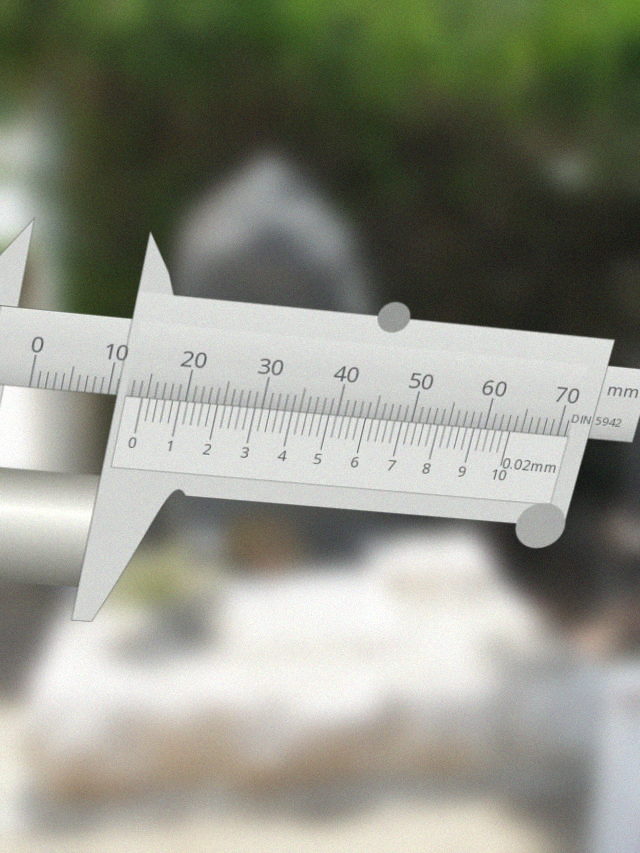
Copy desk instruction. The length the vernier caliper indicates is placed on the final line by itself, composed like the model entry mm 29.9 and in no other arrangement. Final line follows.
mm 14.4
